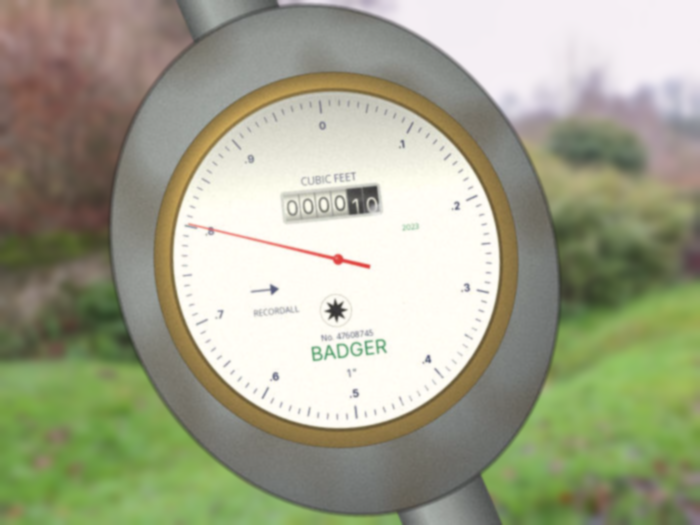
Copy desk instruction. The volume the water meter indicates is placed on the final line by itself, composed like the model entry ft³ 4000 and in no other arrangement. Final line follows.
ft³ 9.80
